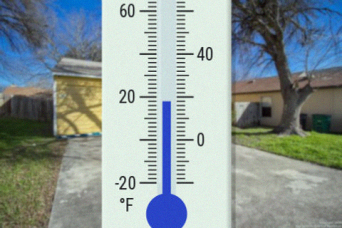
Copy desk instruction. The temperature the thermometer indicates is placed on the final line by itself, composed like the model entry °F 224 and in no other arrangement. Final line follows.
°F 18
